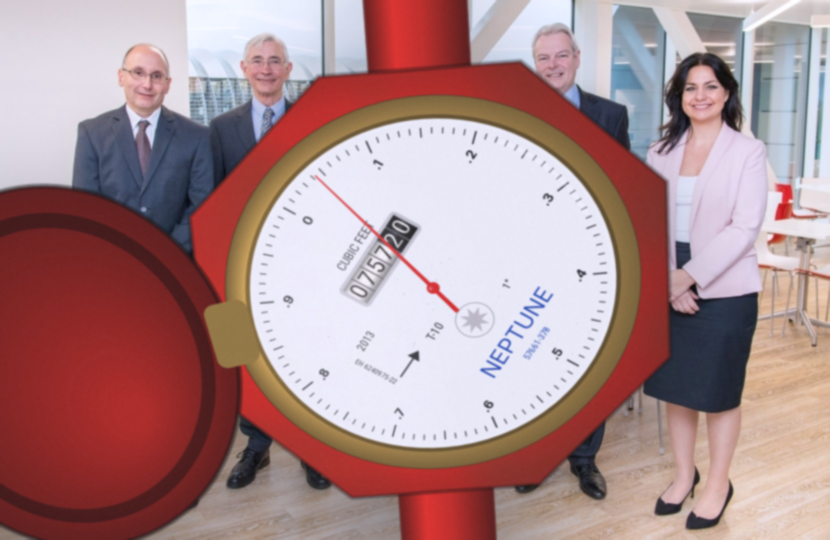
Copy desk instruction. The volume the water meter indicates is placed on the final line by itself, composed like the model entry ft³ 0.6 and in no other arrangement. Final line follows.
ft³ 75720.04
